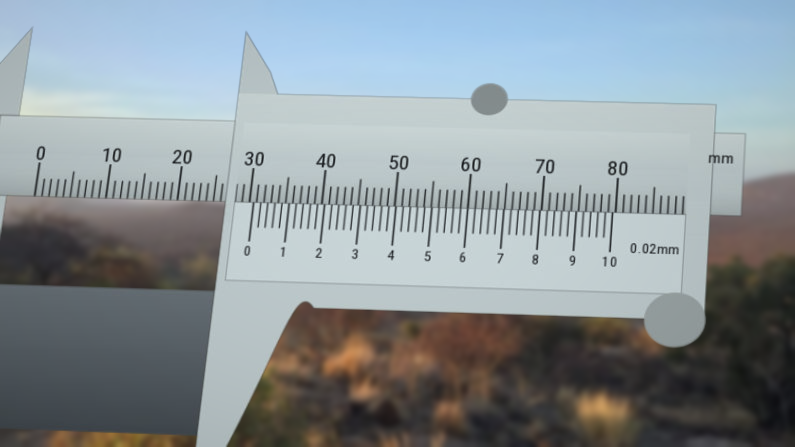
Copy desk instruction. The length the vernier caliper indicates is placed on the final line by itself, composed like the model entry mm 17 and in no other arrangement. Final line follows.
mm 30.6
